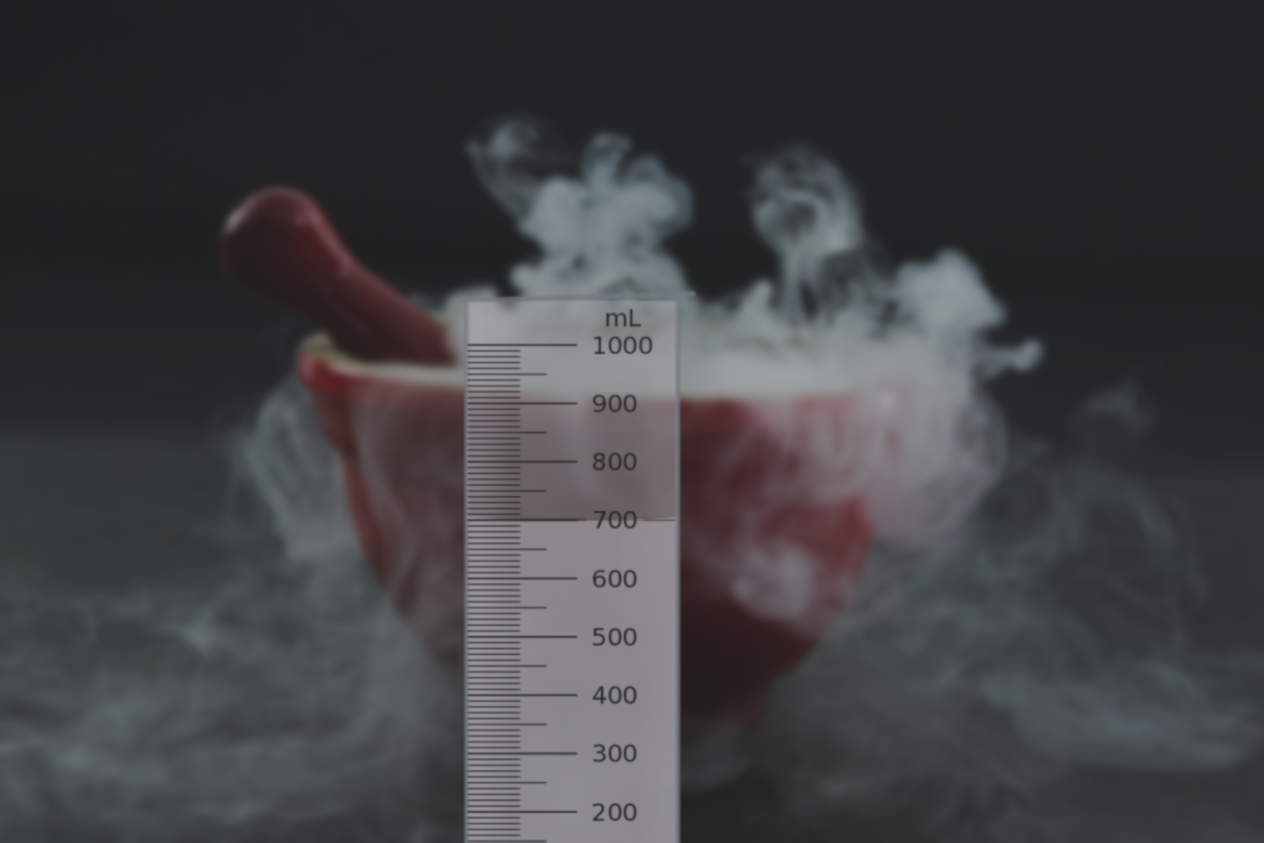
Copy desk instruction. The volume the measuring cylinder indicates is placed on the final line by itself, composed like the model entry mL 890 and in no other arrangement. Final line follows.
mL 700
